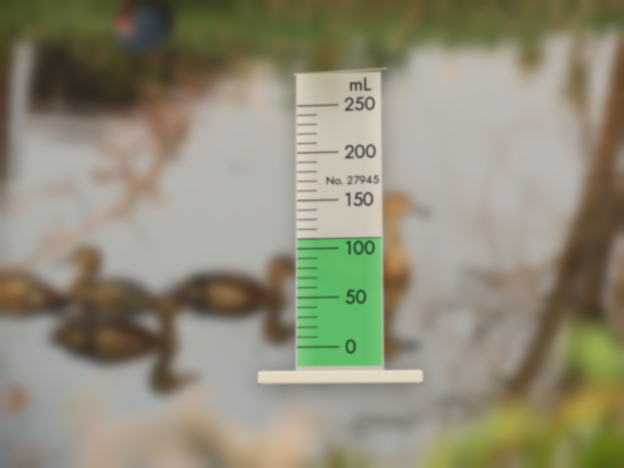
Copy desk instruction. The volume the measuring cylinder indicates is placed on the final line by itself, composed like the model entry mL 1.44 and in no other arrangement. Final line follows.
mL 110
